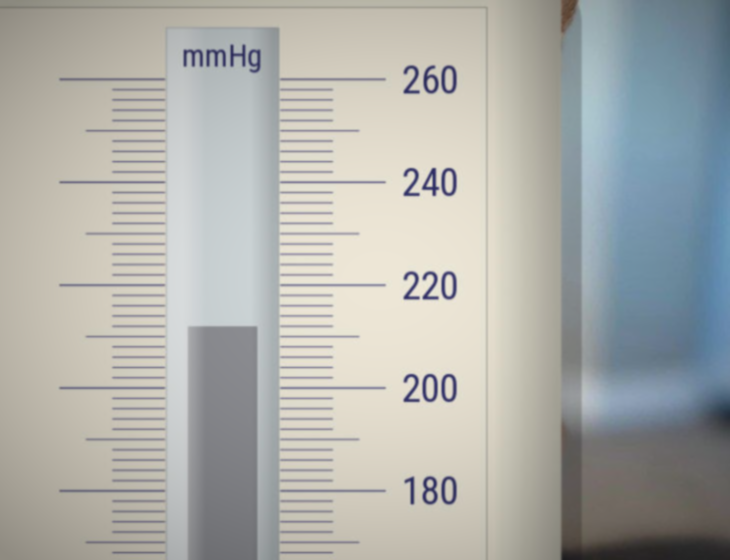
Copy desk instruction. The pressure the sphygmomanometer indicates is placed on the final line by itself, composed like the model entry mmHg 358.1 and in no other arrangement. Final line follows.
mmHg 212
